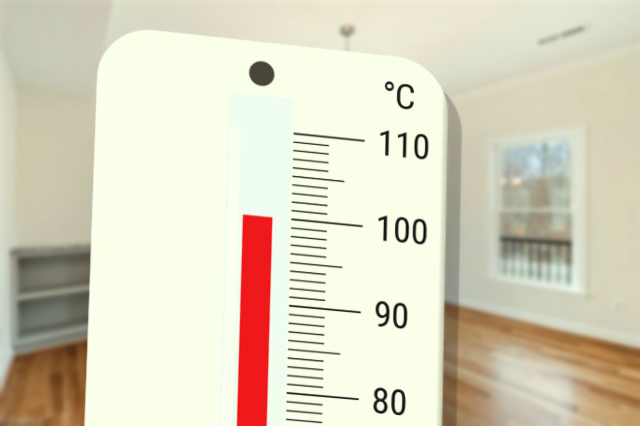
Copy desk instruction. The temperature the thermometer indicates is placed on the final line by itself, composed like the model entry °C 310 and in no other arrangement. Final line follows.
°C 100
